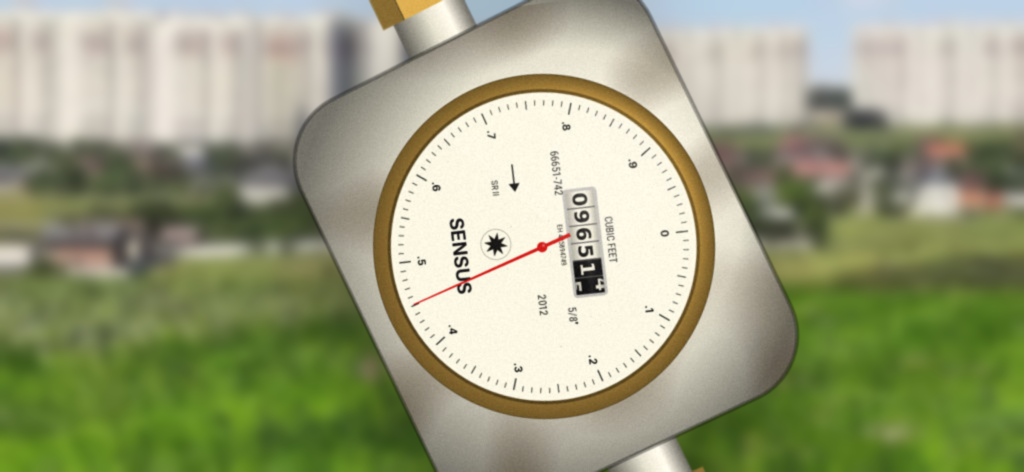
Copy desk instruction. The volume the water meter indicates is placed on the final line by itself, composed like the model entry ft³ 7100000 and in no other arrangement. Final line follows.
ft³ 96514.45
